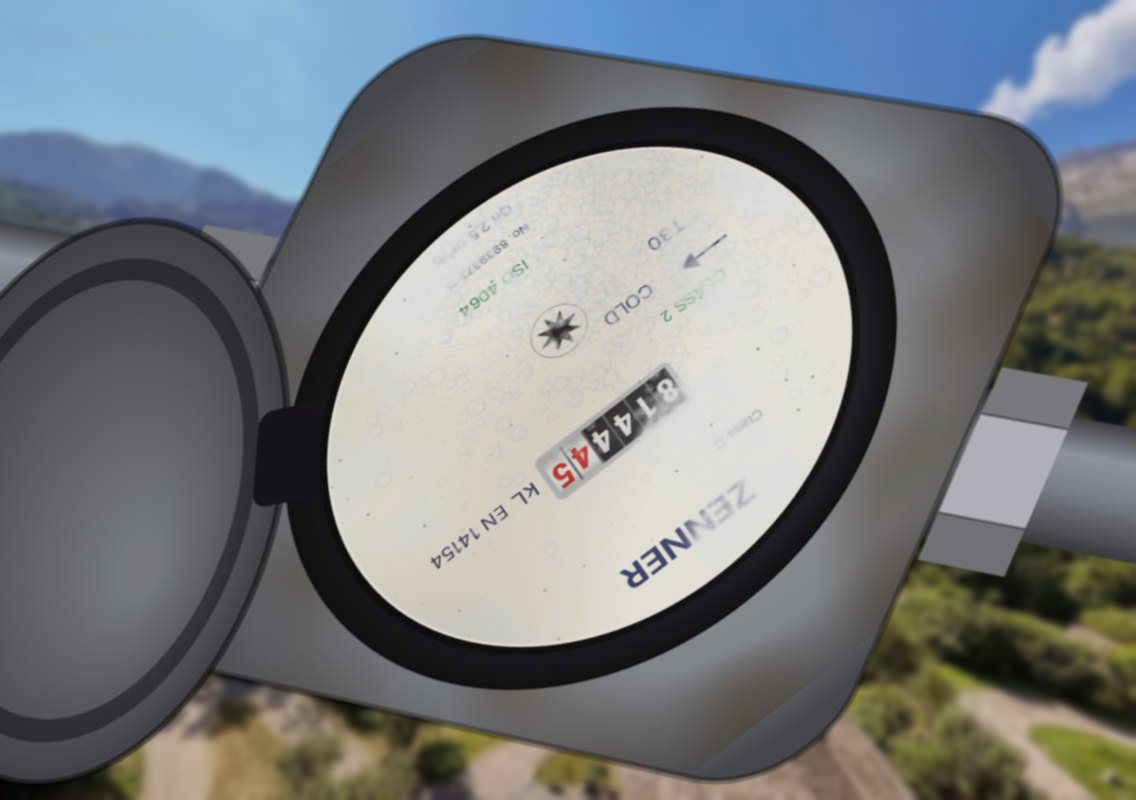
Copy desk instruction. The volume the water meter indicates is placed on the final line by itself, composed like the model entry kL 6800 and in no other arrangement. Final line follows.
kL 8144.45
